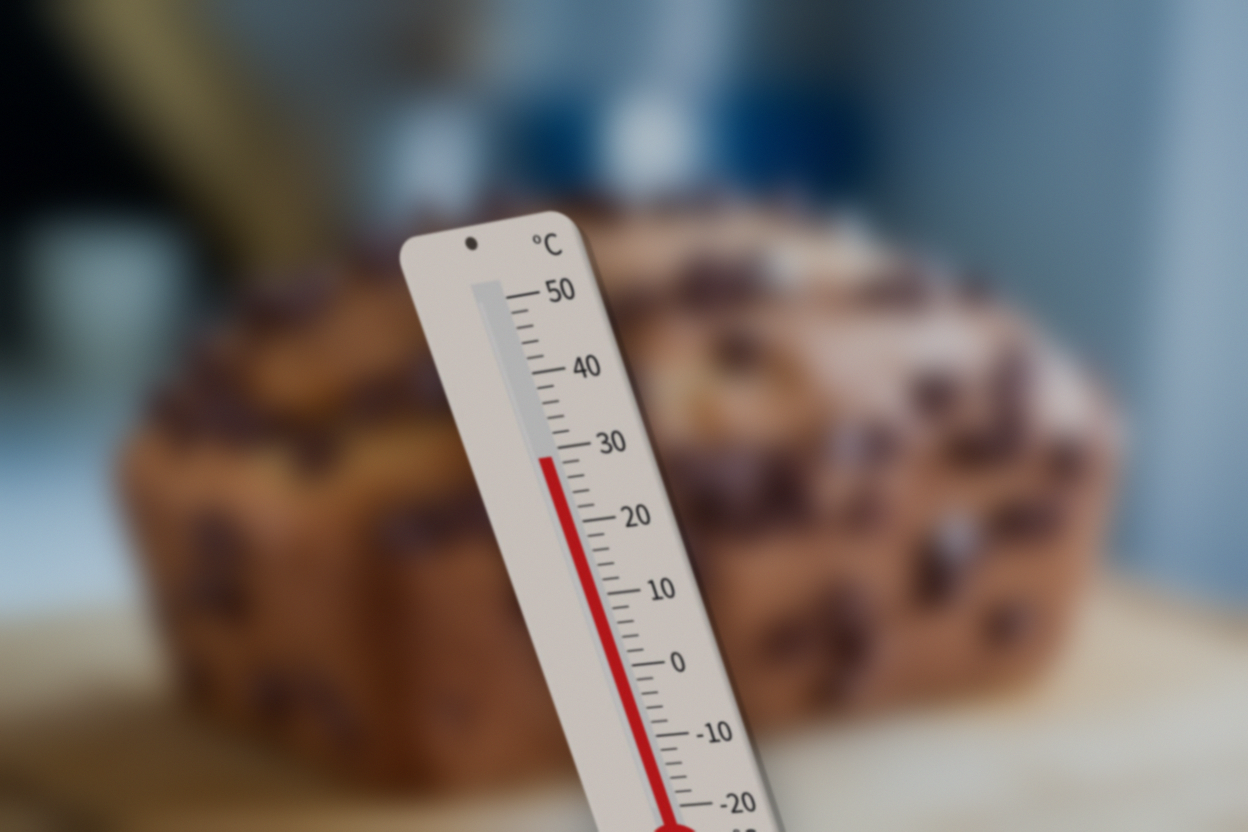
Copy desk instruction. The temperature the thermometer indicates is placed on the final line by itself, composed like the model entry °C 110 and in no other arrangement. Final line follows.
°C 29
